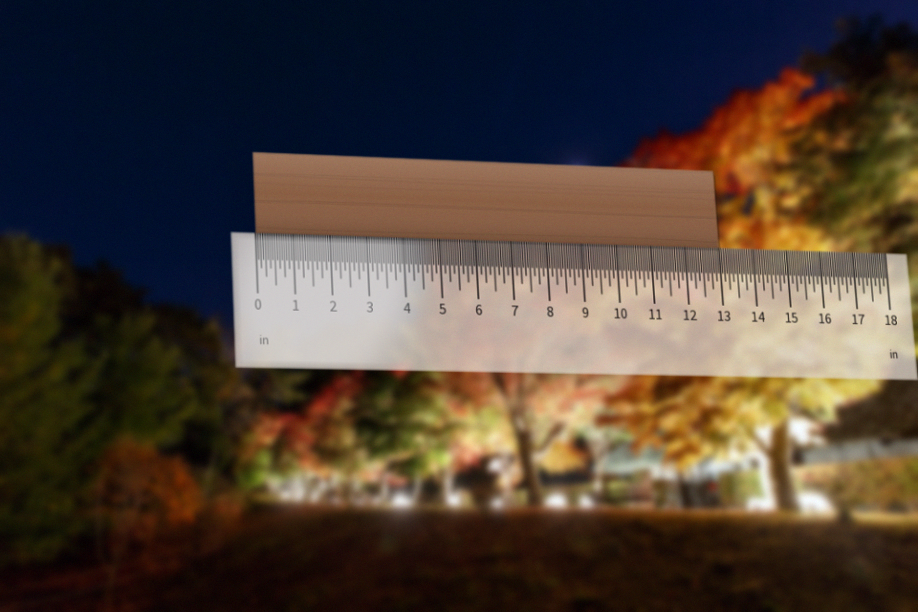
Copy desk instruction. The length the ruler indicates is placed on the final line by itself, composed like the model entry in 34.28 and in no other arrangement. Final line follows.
in 13
